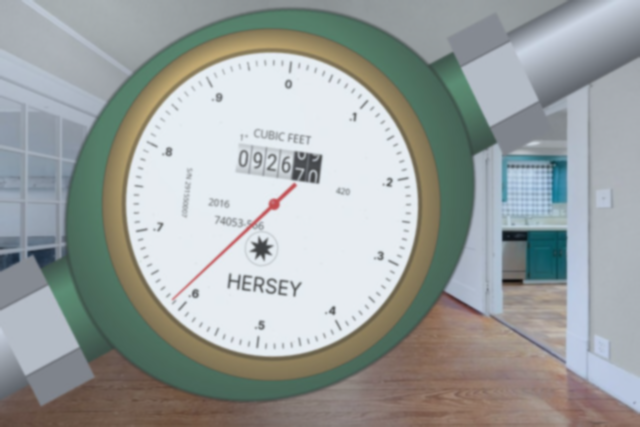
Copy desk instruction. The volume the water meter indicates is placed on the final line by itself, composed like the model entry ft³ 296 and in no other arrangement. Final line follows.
ft³ 92669.61
